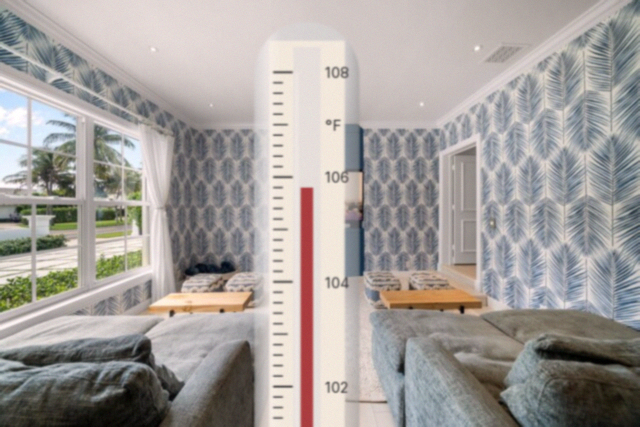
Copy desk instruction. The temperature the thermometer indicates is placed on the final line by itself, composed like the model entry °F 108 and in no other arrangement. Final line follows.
°F 105.8
